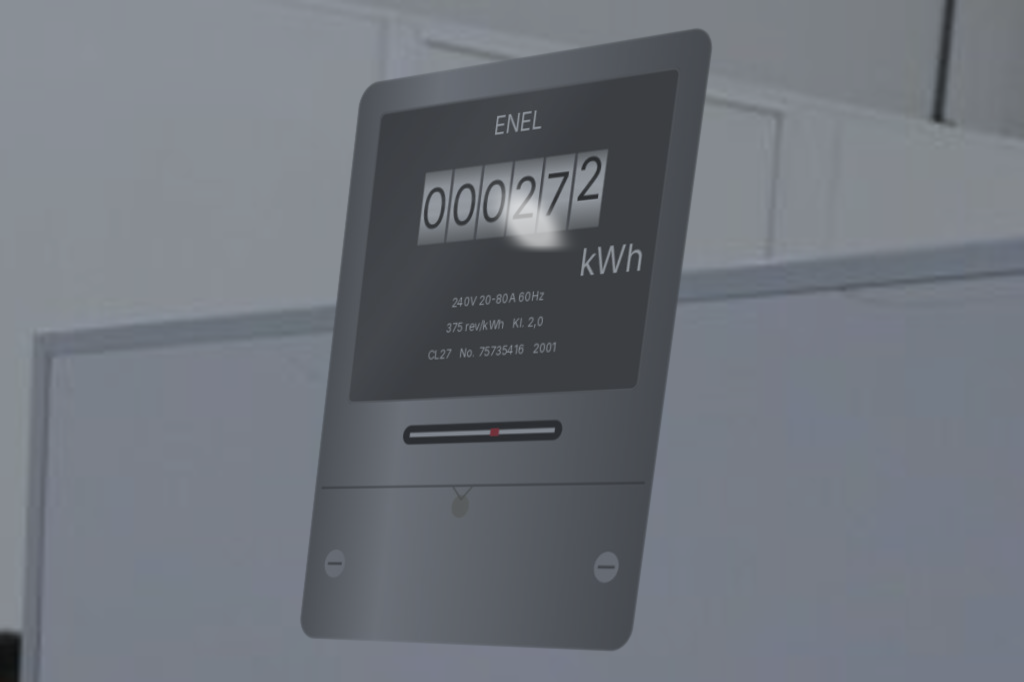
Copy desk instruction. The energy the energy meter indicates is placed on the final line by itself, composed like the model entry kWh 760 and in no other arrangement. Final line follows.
kWh 272
